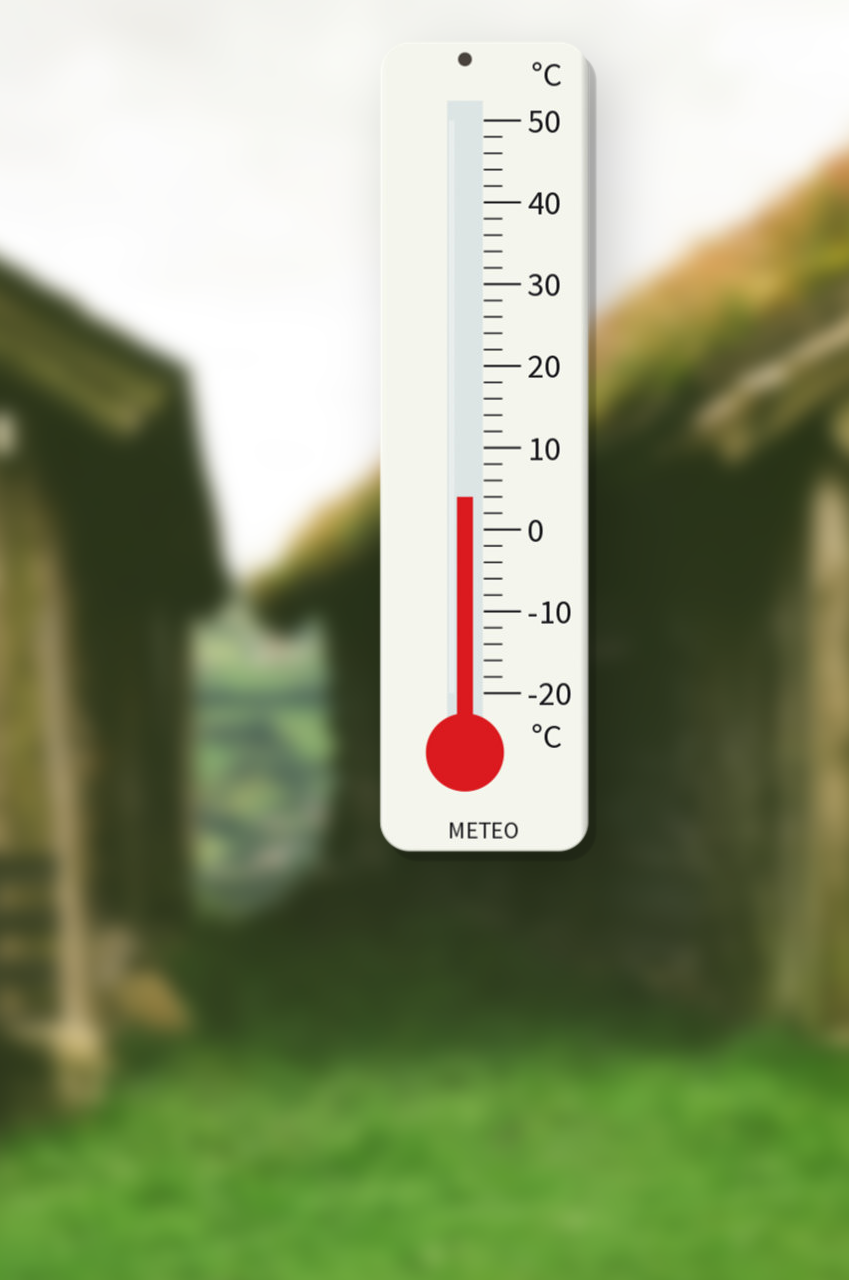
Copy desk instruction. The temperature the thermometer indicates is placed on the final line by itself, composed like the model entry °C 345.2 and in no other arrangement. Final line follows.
°C 4
